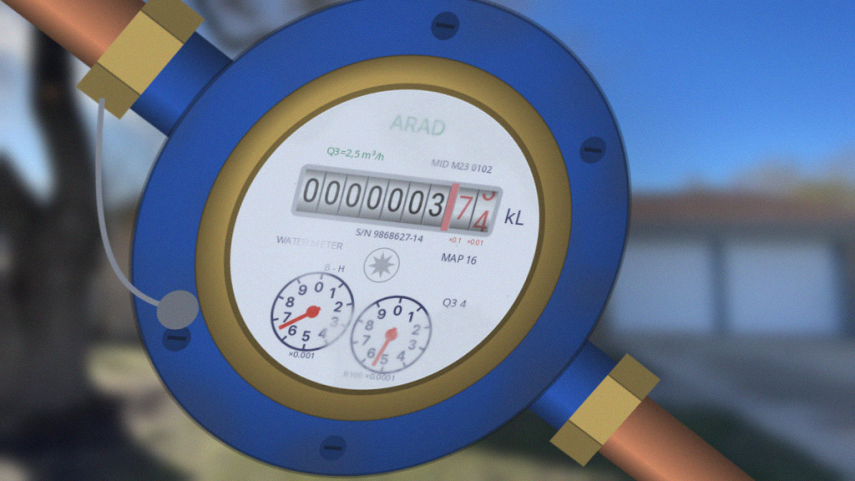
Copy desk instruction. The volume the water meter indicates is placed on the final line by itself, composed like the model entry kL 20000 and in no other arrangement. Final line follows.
kL 3.7365
